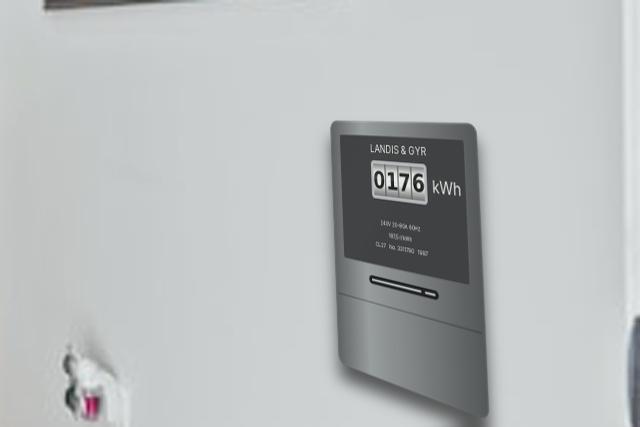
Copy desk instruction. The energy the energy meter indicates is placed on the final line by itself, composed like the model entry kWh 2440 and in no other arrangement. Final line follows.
kWh 176
